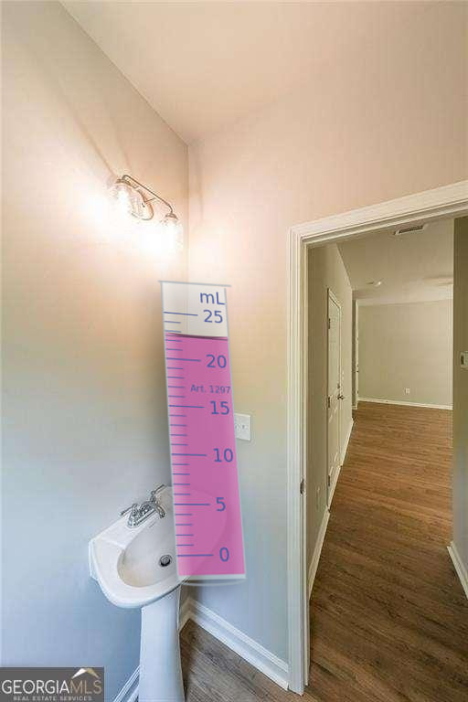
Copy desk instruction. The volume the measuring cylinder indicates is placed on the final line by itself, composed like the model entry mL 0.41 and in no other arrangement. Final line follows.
mL 22.5
